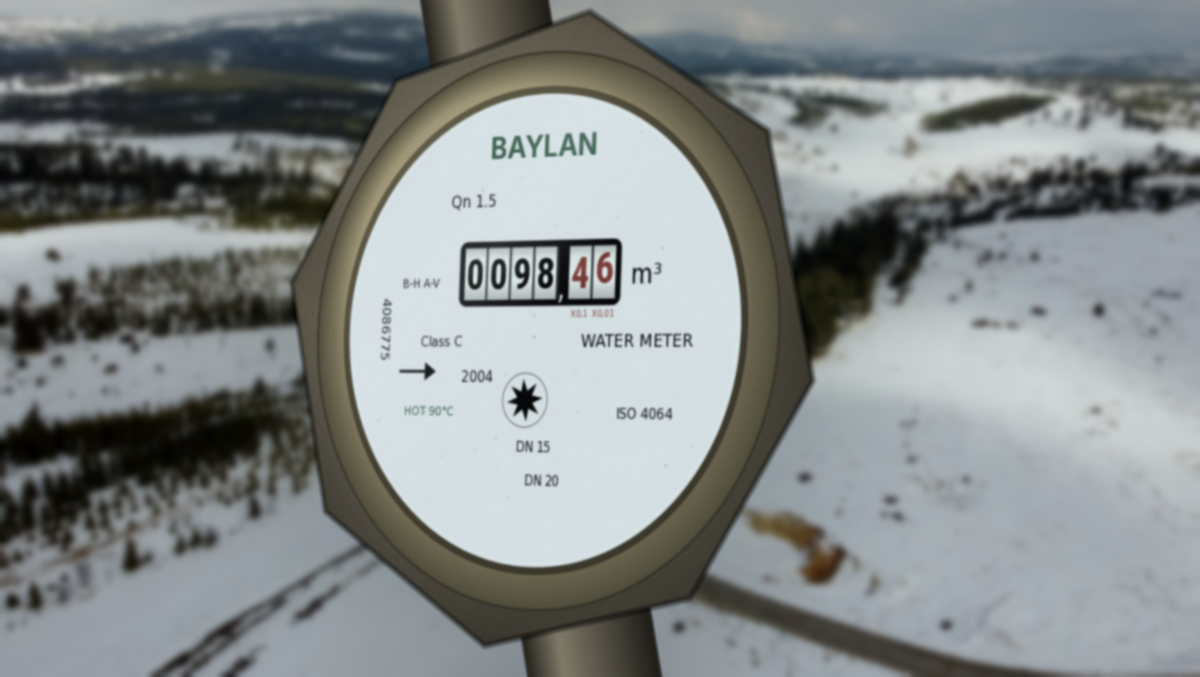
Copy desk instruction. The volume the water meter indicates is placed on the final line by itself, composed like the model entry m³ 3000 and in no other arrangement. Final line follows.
m³ 98.46
